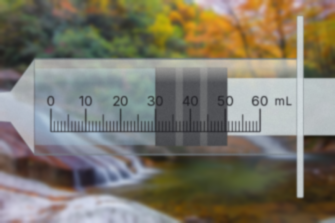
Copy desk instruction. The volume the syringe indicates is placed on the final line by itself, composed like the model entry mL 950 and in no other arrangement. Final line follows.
mL 30
